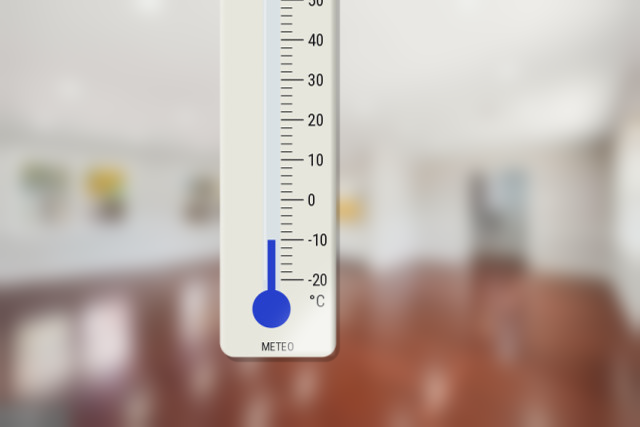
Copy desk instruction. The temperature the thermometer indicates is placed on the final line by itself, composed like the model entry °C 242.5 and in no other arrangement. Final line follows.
°C -10
